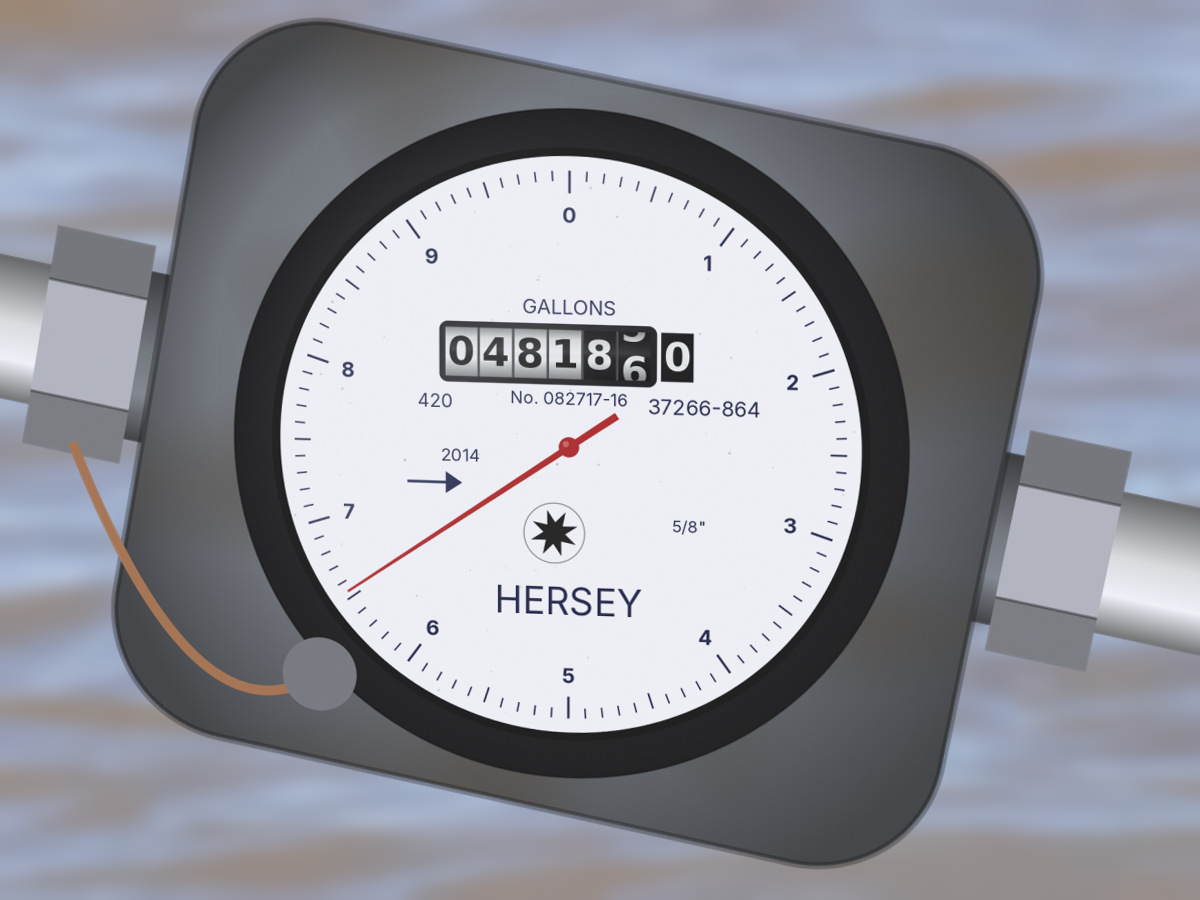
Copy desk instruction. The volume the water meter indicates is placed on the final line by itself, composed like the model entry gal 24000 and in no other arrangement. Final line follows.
gal 481856.5
